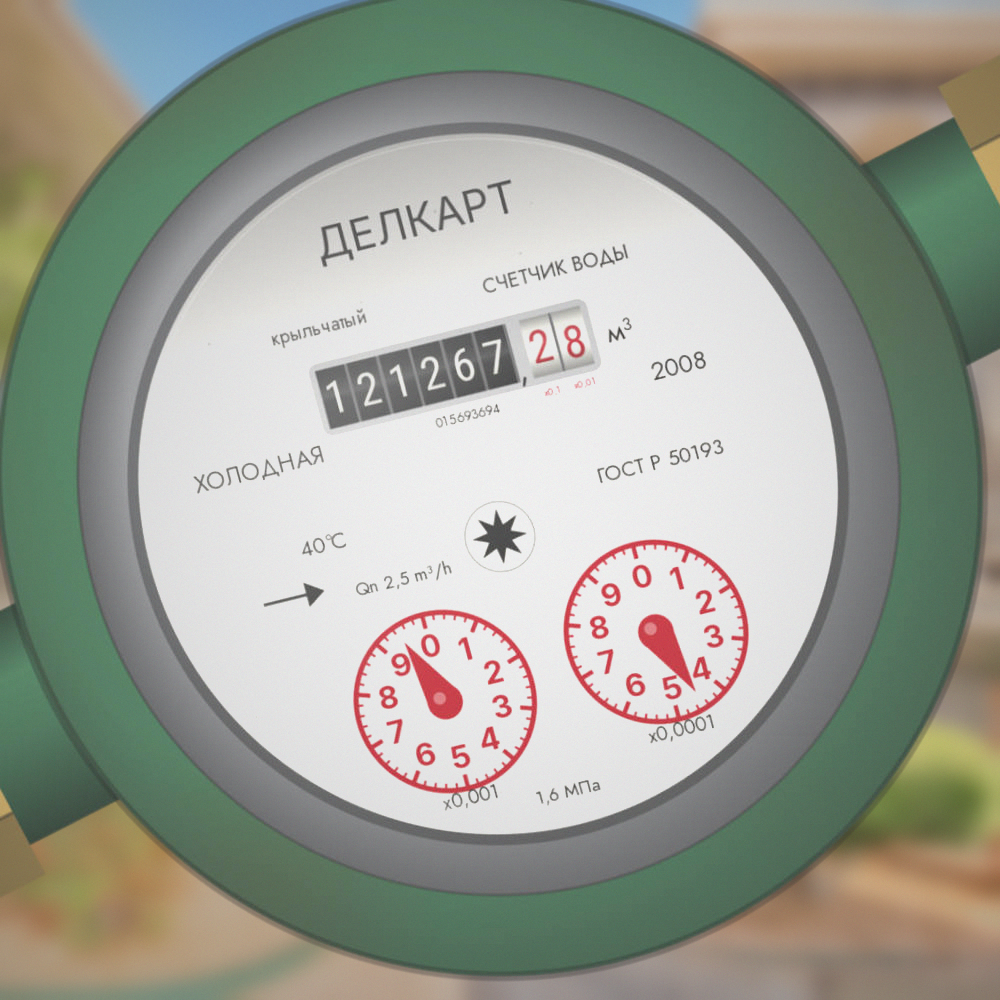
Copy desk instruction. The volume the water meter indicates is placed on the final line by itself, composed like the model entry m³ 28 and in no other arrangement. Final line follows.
m³ 121267.2794
